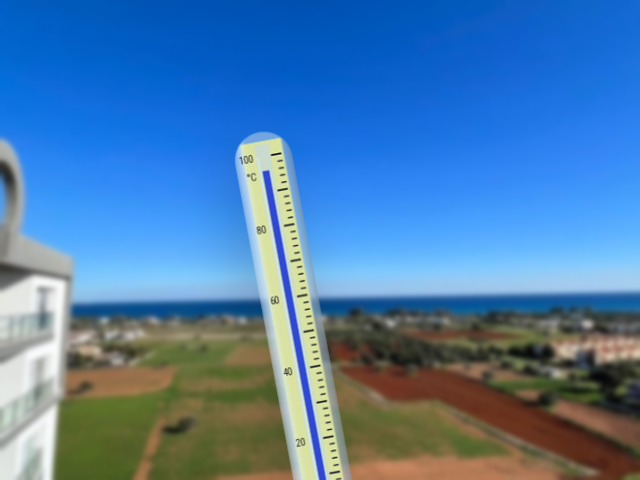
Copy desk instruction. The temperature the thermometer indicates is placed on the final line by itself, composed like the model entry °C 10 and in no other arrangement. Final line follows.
°C 96
